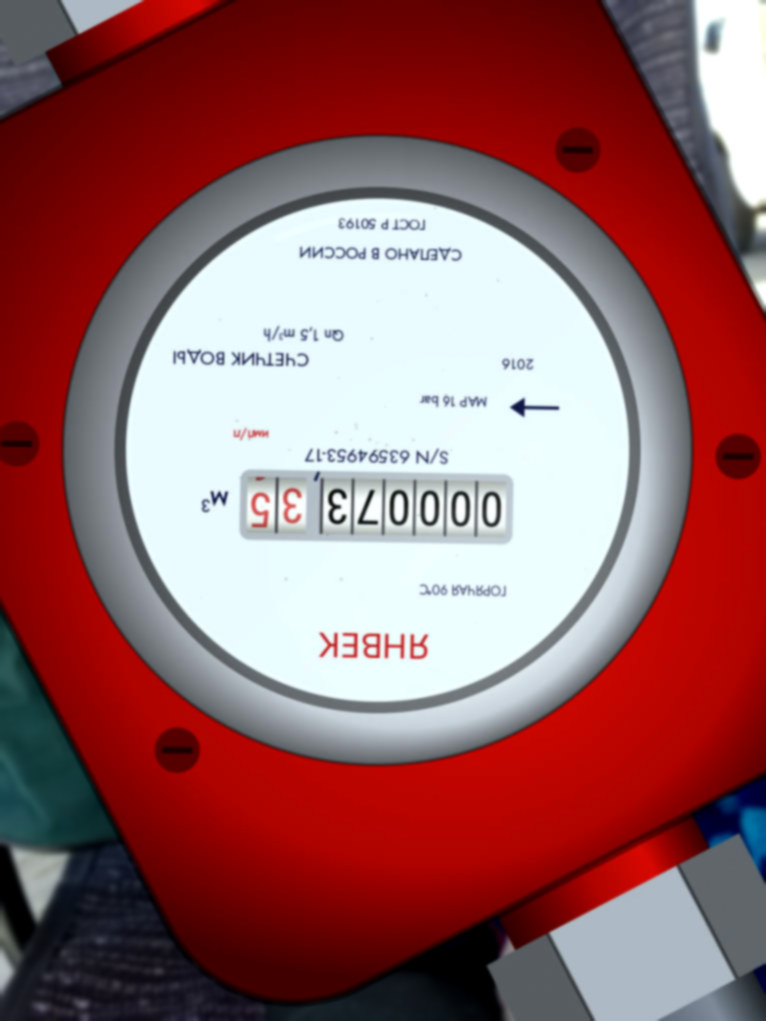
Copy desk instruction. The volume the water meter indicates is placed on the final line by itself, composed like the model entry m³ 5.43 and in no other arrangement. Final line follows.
m³ 73.35
